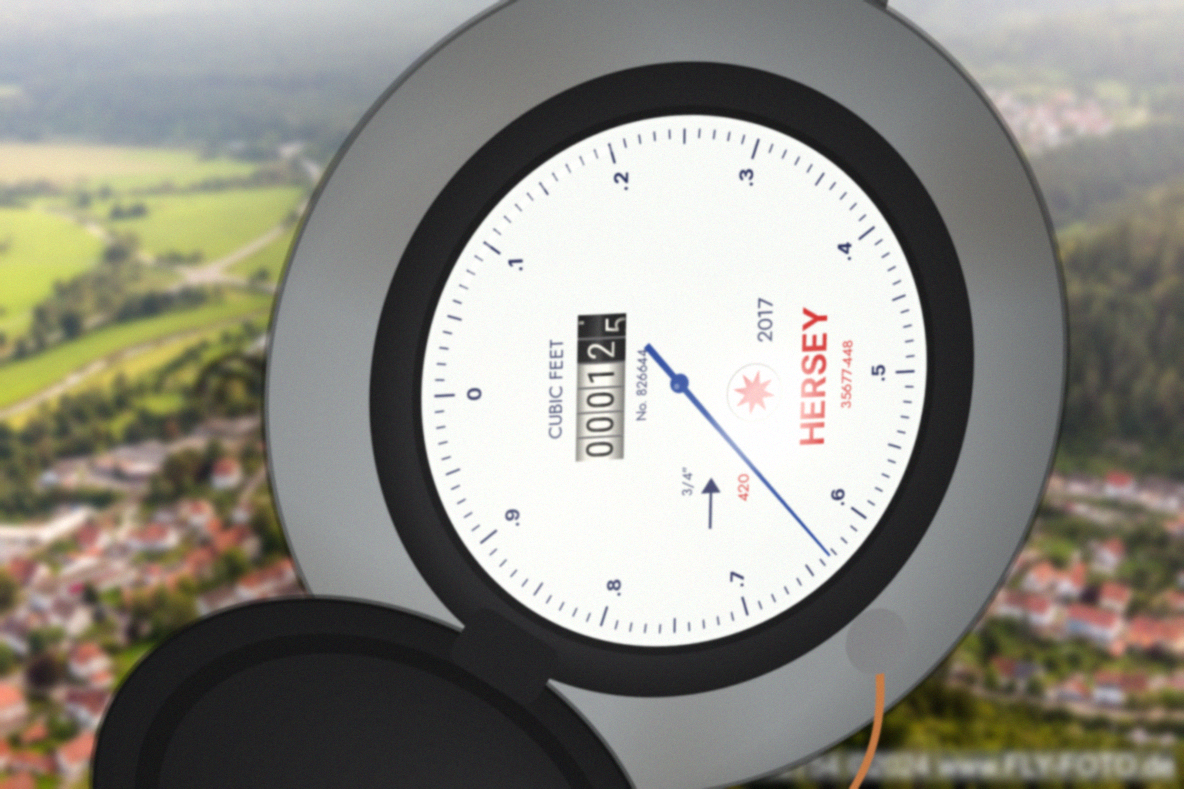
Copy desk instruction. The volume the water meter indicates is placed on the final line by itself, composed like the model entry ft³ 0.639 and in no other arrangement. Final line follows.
ft³ 124.63
